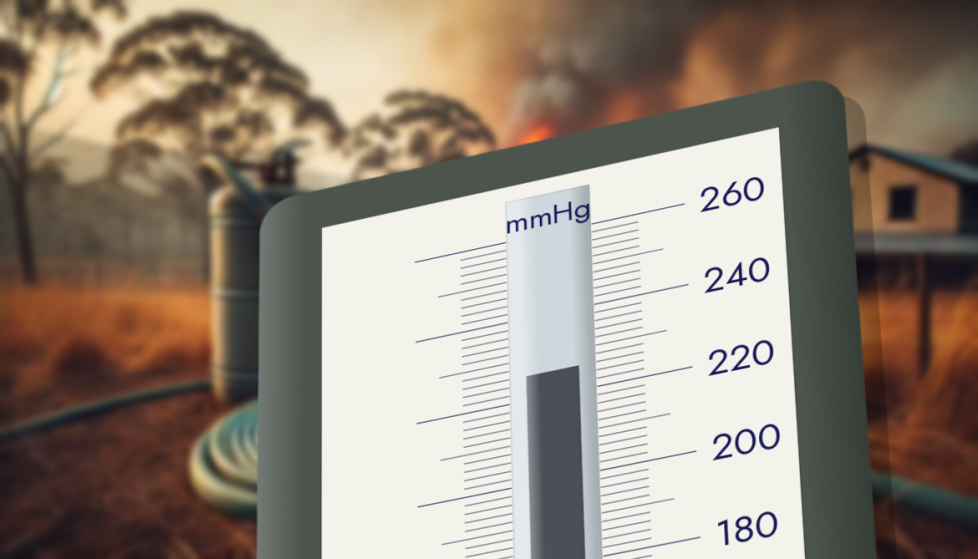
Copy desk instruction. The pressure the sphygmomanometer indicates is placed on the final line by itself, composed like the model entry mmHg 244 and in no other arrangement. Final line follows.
mmHg 226
